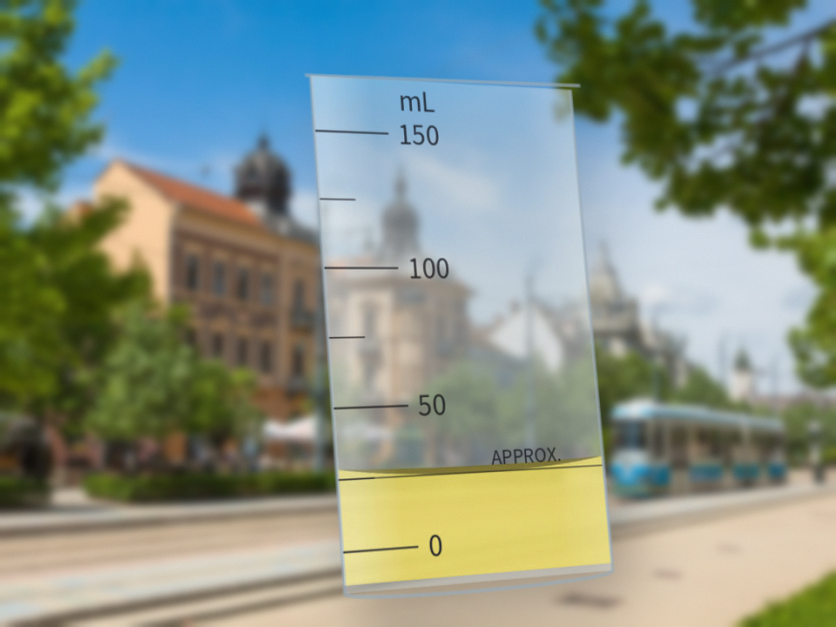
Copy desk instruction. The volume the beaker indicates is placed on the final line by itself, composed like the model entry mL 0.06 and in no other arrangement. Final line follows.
mL 25
